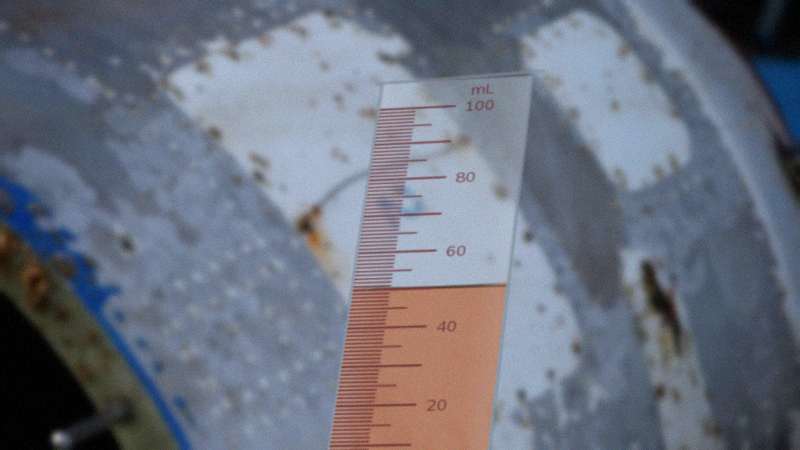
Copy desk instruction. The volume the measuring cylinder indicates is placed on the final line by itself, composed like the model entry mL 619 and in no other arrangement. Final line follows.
mL 50
